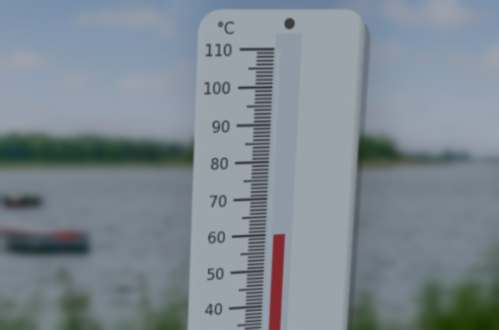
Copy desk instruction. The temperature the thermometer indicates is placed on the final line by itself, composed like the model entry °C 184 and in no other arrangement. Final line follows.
°C 60
